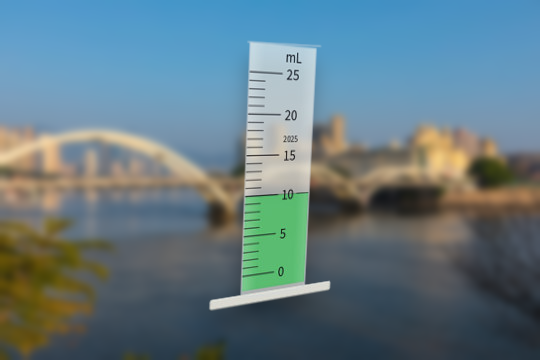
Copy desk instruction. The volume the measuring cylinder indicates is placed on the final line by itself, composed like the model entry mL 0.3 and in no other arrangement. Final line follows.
mL 10
